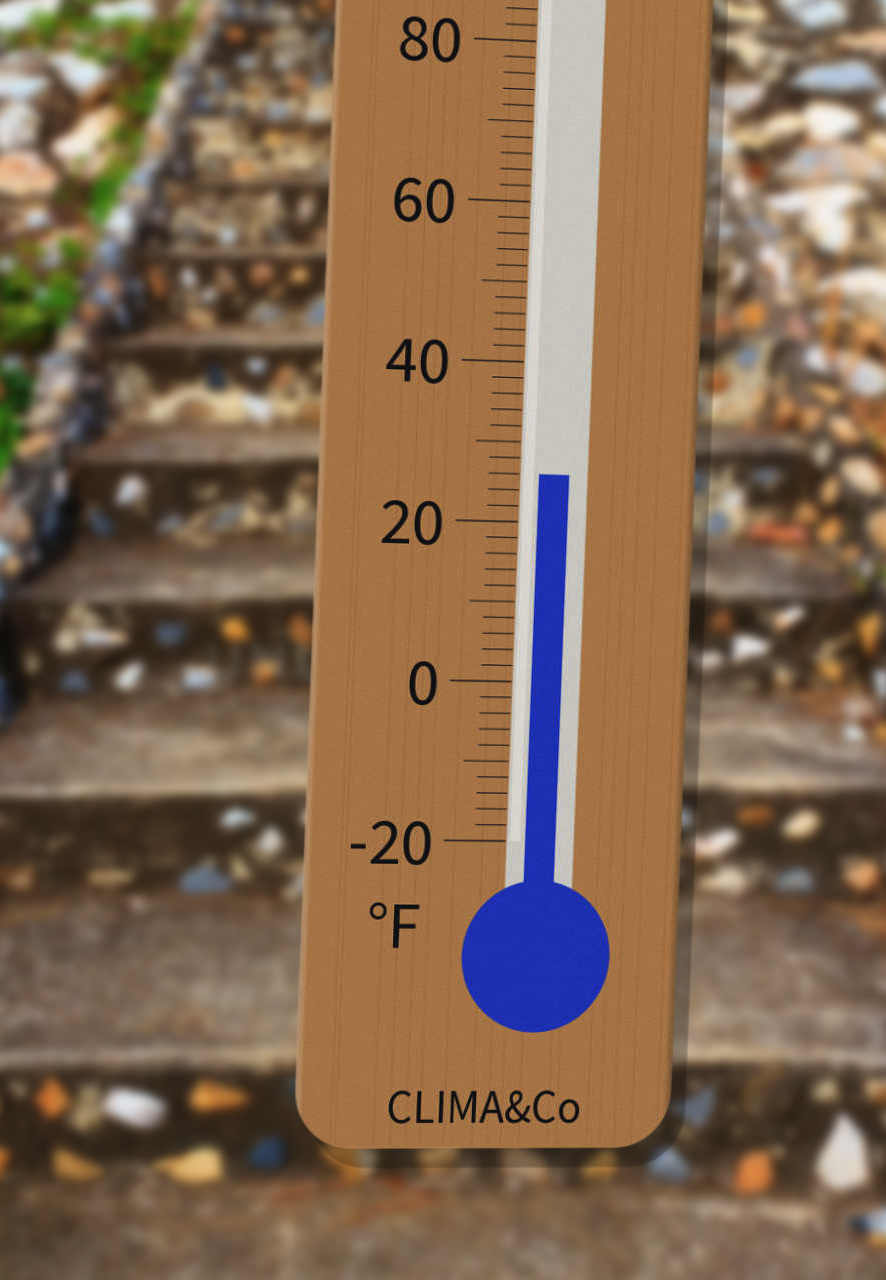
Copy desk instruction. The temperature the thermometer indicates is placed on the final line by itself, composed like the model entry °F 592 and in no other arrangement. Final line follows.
°F 26
